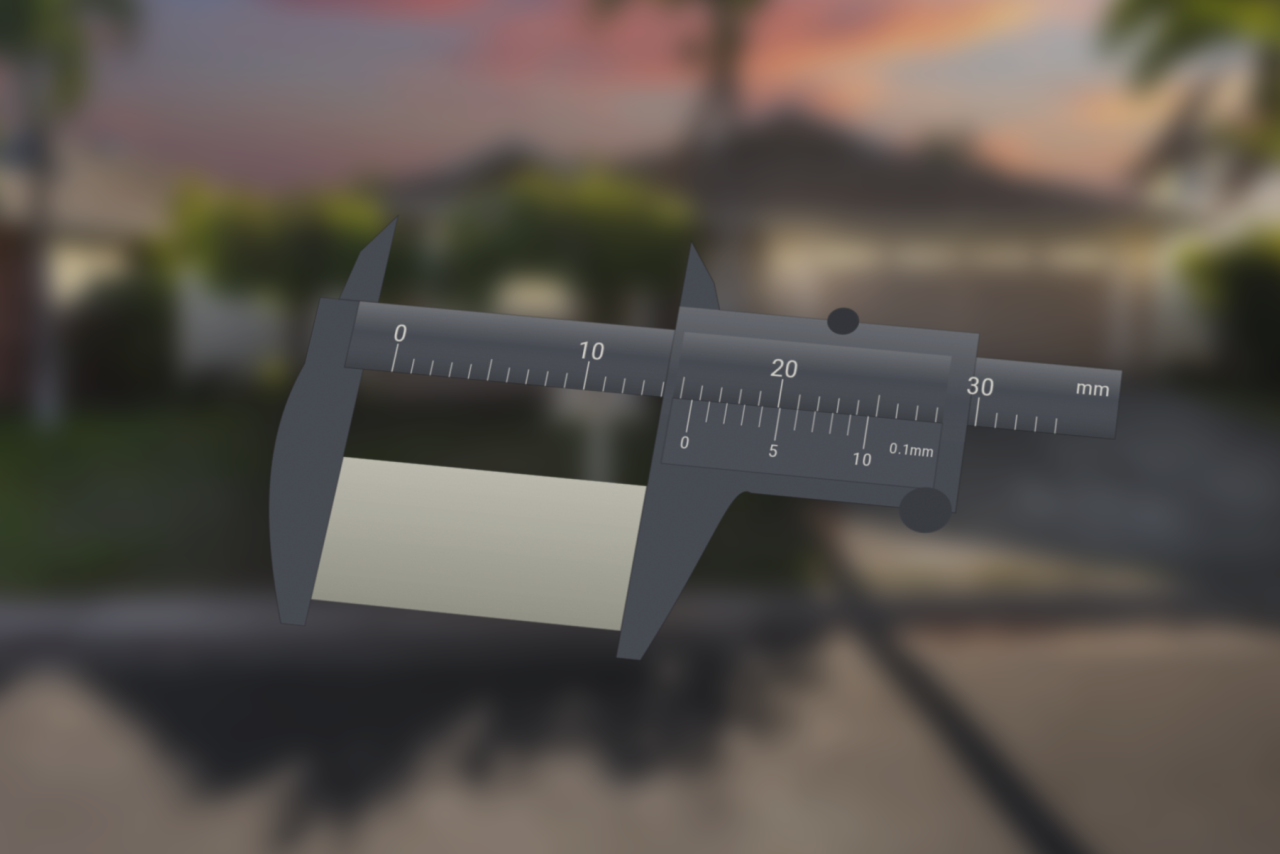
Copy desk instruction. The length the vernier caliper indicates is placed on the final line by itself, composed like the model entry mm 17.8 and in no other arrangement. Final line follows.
mm 15.6
